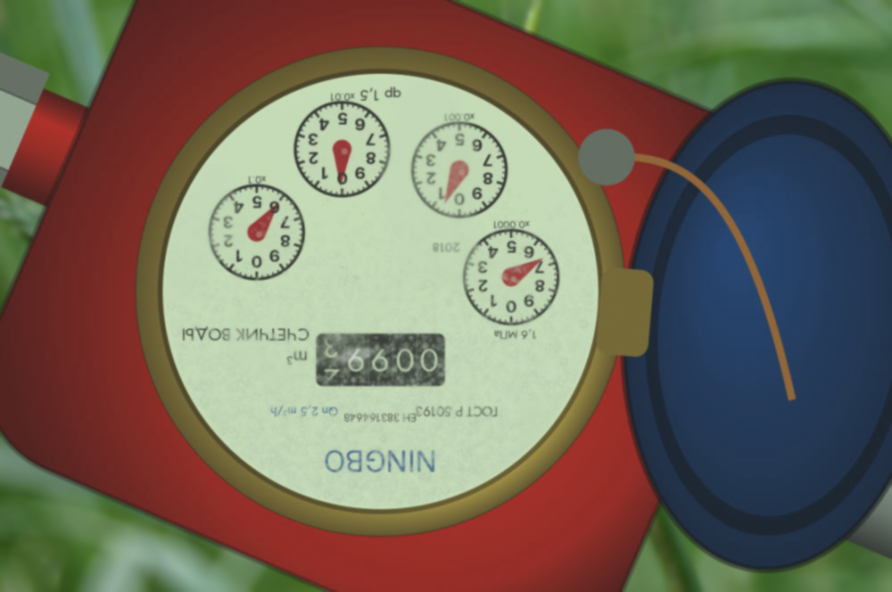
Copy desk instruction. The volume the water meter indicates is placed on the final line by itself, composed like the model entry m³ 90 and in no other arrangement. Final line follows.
m³ 992.6006
